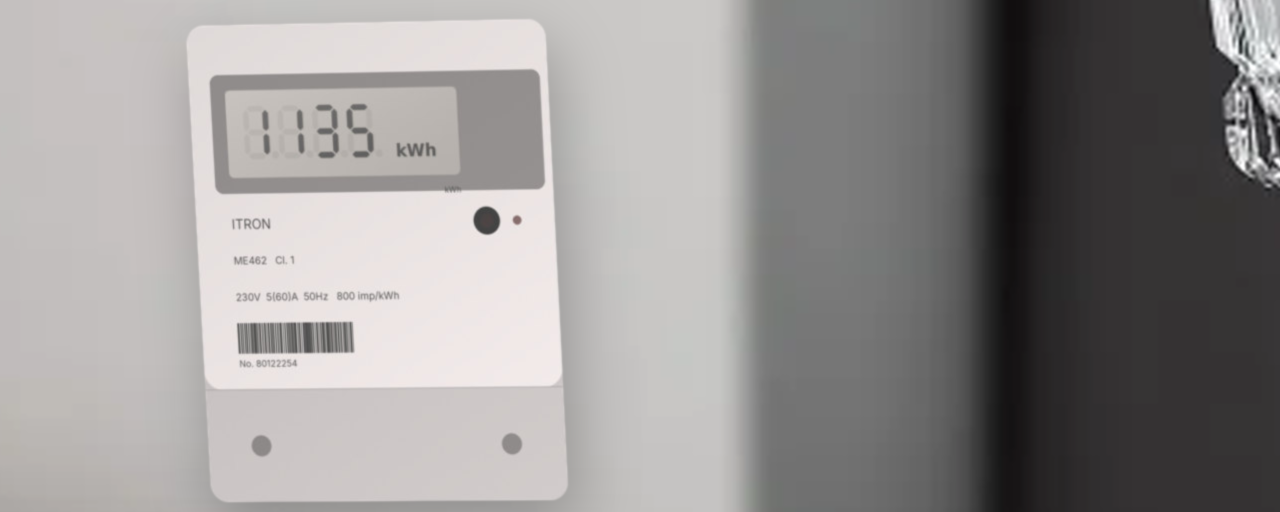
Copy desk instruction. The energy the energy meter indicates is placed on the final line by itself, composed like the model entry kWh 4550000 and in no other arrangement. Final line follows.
kWh 1135
